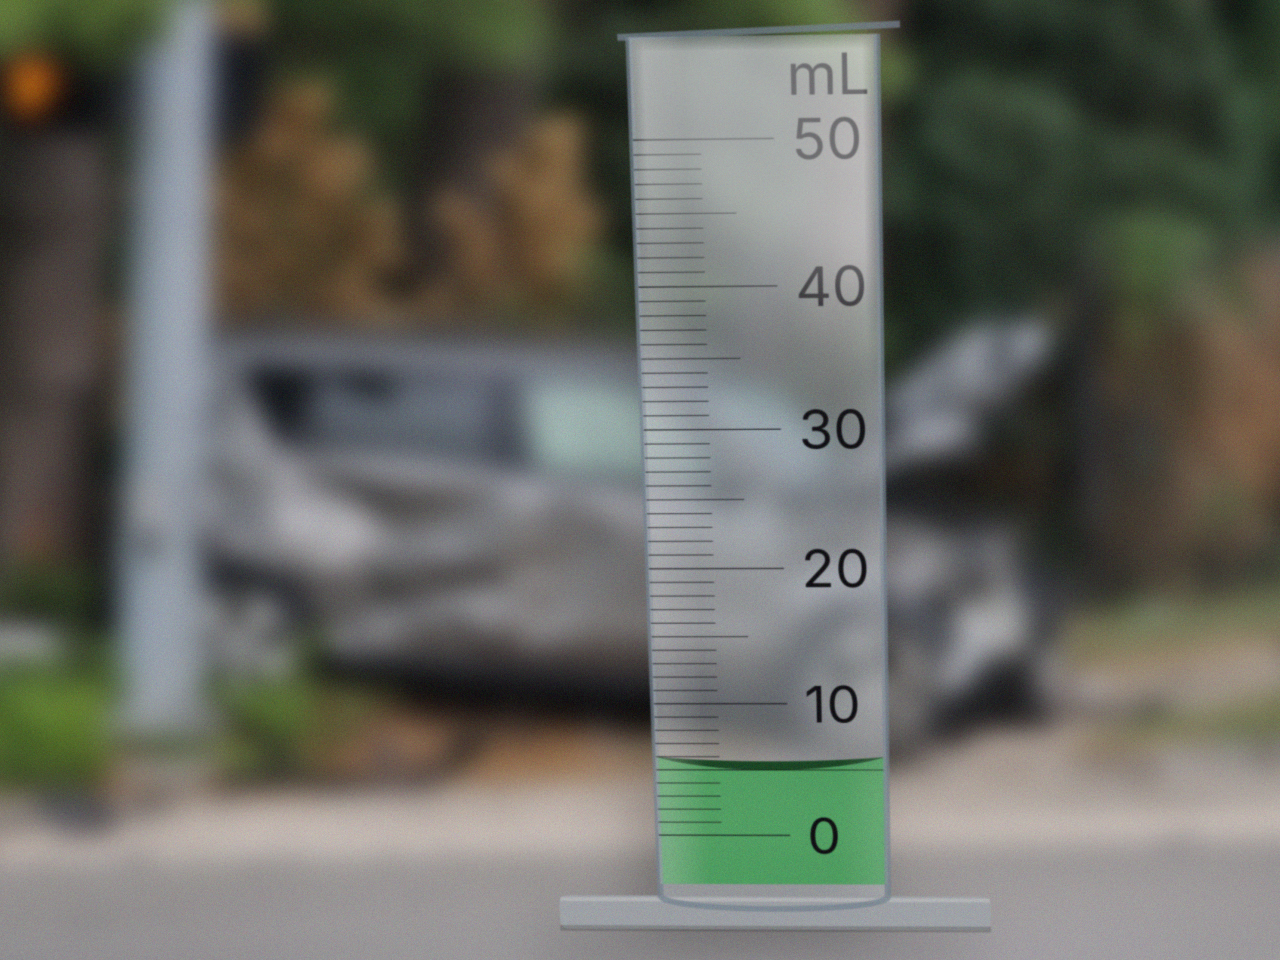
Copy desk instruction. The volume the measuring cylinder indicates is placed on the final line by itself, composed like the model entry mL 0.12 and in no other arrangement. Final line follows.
mL 5
